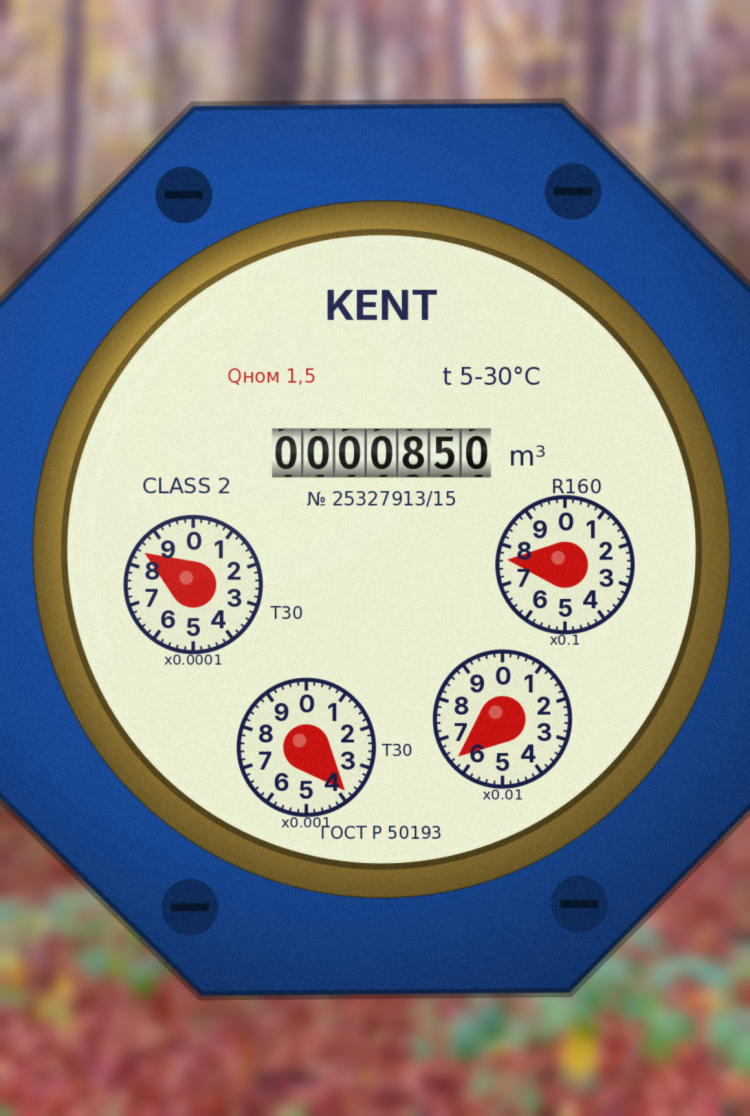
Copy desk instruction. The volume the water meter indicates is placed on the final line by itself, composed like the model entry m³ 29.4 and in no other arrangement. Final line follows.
m³ 850.7638
